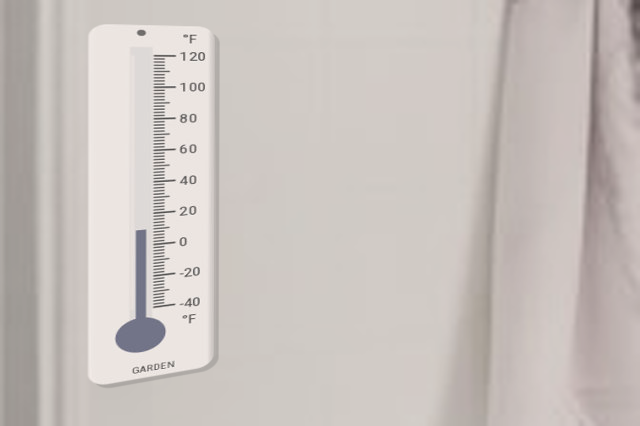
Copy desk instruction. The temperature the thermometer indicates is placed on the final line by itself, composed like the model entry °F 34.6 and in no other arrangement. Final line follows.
°F 10
